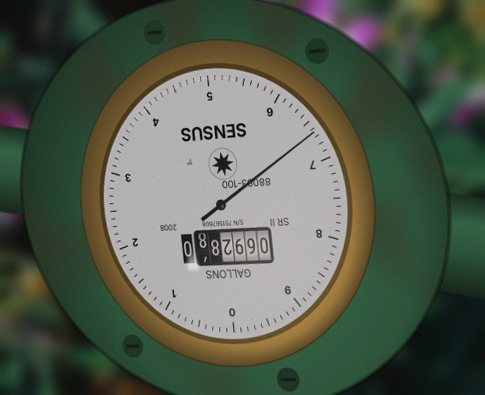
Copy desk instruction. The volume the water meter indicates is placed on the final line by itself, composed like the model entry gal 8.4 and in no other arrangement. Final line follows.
gal 692876.6
